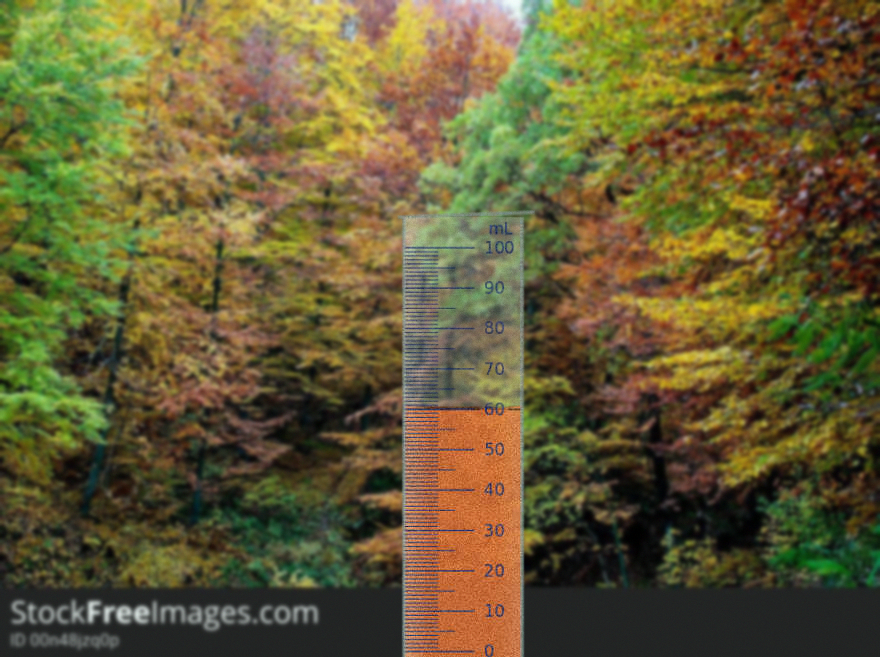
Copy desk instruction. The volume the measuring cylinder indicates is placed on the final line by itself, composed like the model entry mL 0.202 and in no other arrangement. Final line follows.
mL 60
